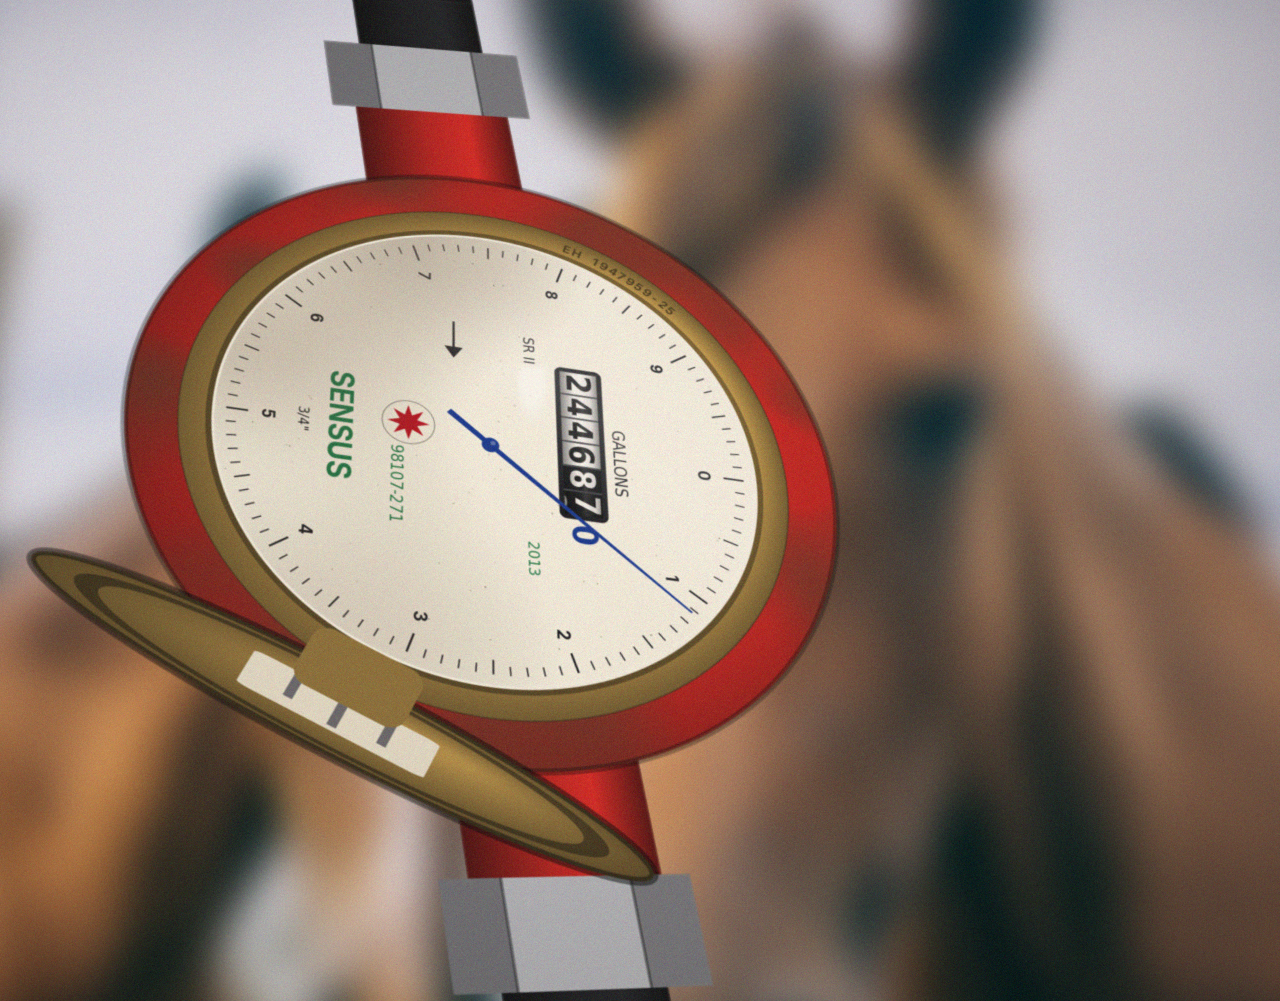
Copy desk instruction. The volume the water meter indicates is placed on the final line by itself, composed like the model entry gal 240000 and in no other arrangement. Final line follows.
gal 2446871.1
